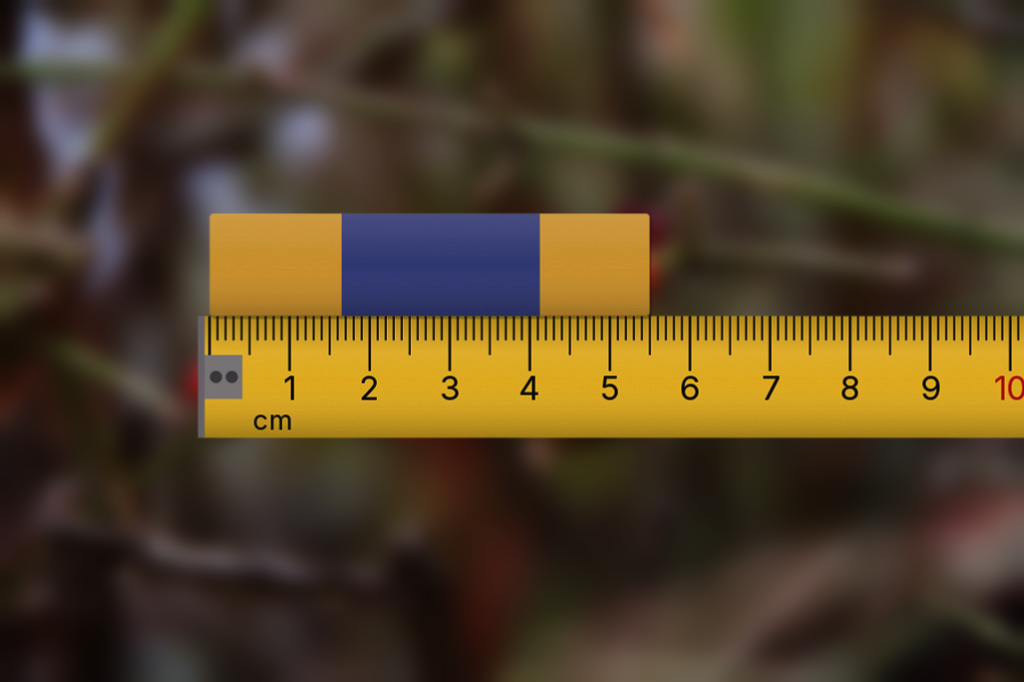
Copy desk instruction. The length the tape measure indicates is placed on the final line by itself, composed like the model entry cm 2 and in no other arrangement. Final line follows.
cm 5.5
